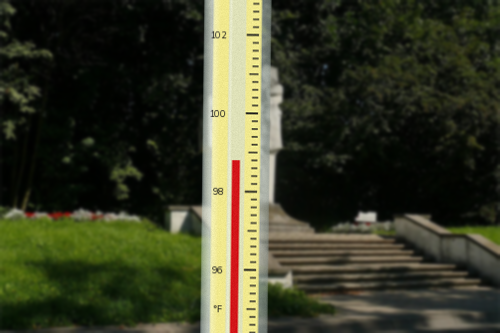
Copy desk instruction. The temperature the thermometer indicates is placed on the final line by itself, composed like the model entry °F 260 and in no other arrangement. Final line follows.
°F 98.8
